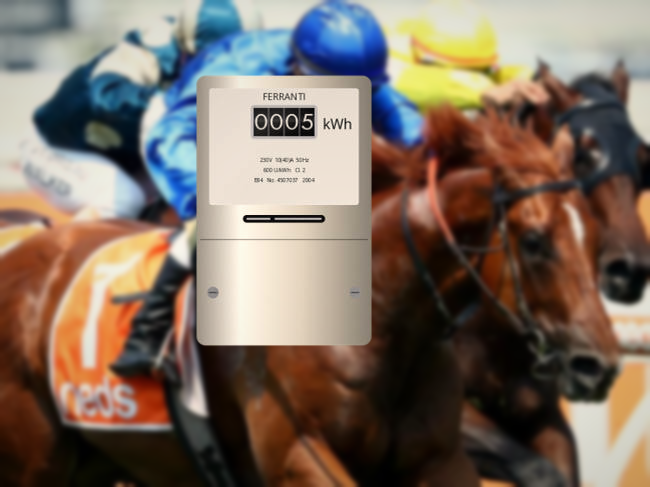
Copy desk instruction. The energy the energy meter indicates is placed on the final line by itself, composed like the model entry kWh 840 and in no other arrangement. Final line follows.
kWh 5
